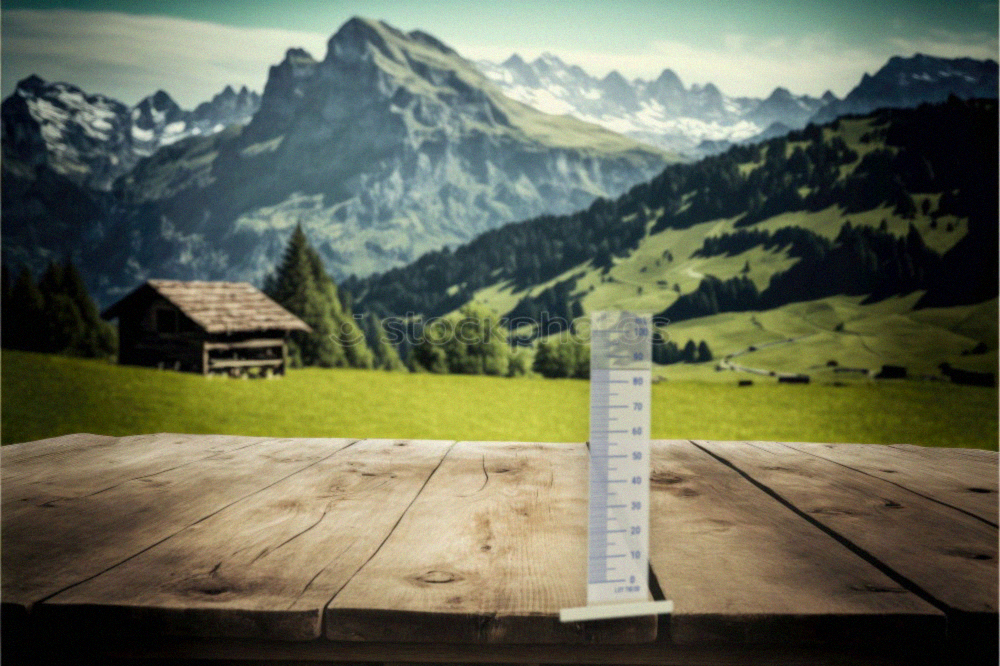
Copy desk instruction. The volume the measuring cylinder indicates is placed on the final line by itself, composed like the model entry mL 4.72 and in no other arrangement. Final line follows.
mL 85
